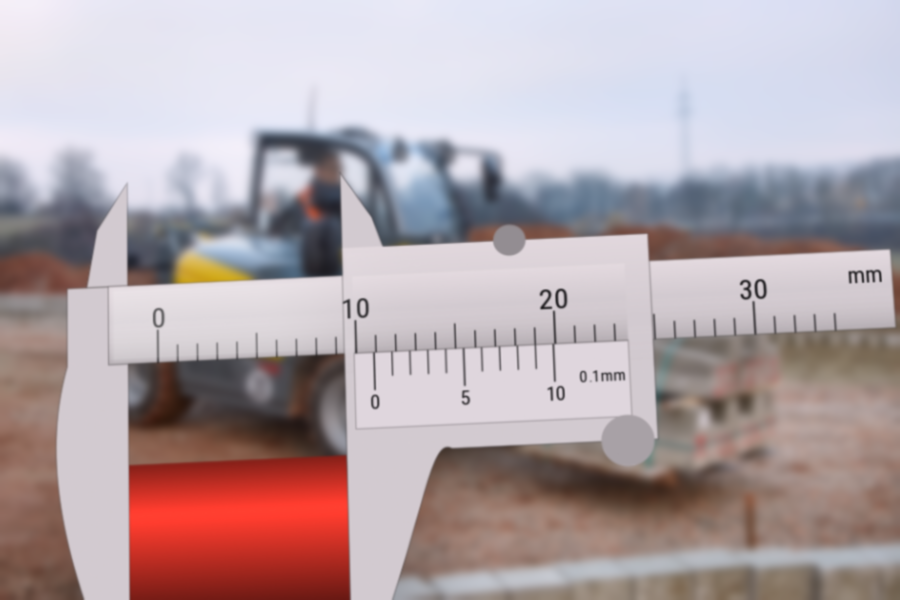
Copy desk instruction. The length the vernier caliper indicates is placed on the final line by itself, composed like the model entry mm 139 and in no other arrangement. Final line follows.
mm 10.9
